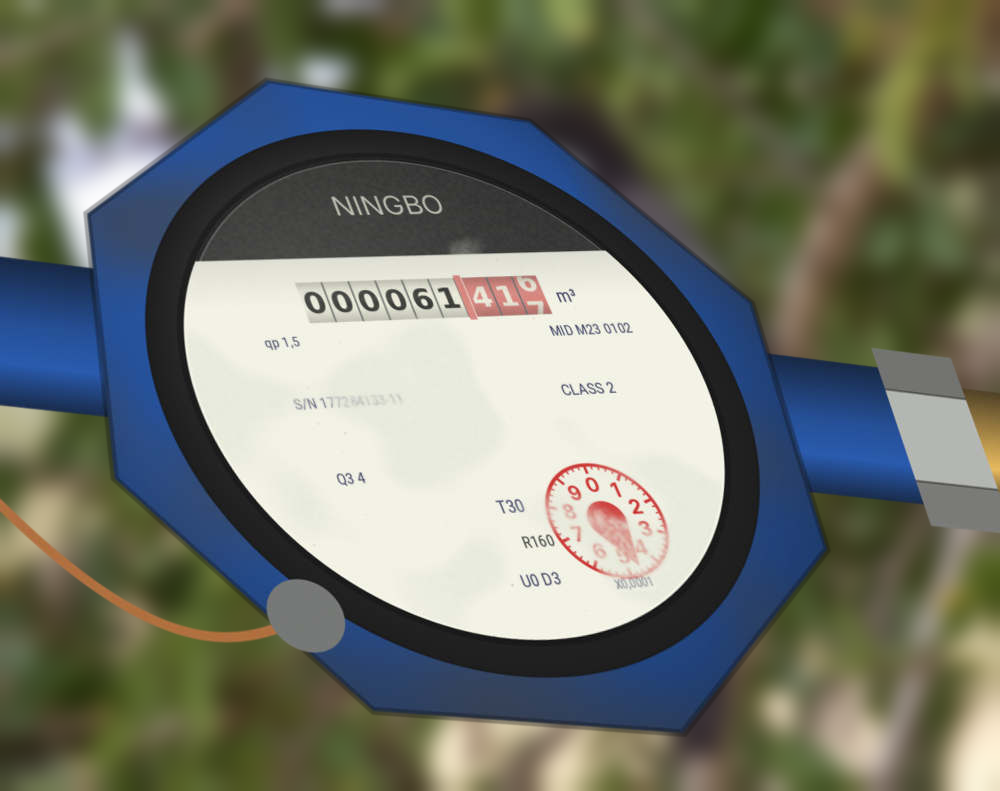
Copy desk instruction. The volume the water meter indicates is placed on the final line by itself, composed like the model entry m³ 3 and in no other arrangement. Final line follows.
m³ 61.4164
